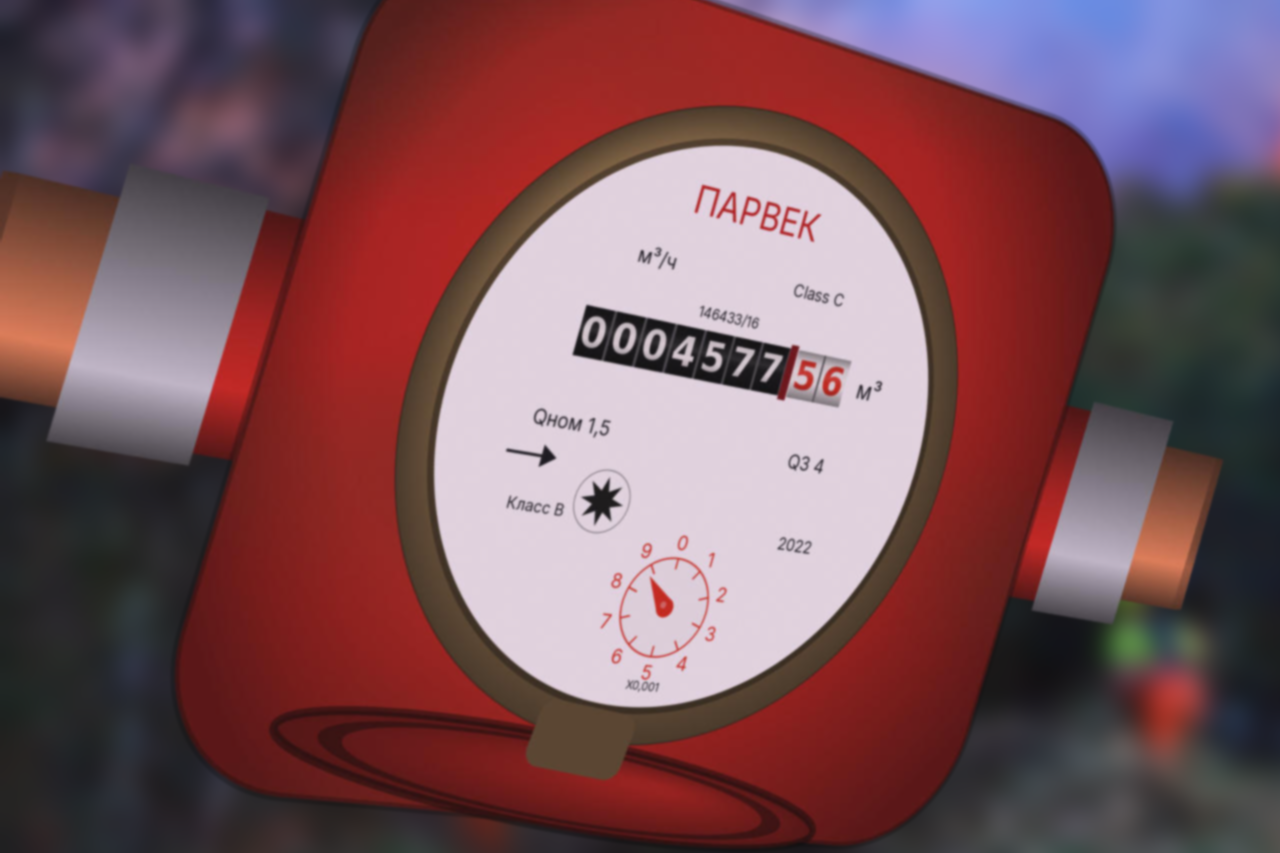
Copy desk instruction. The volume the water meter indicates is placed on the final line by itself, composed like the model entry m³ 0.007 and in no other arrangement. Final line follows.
m³ 4577.568
